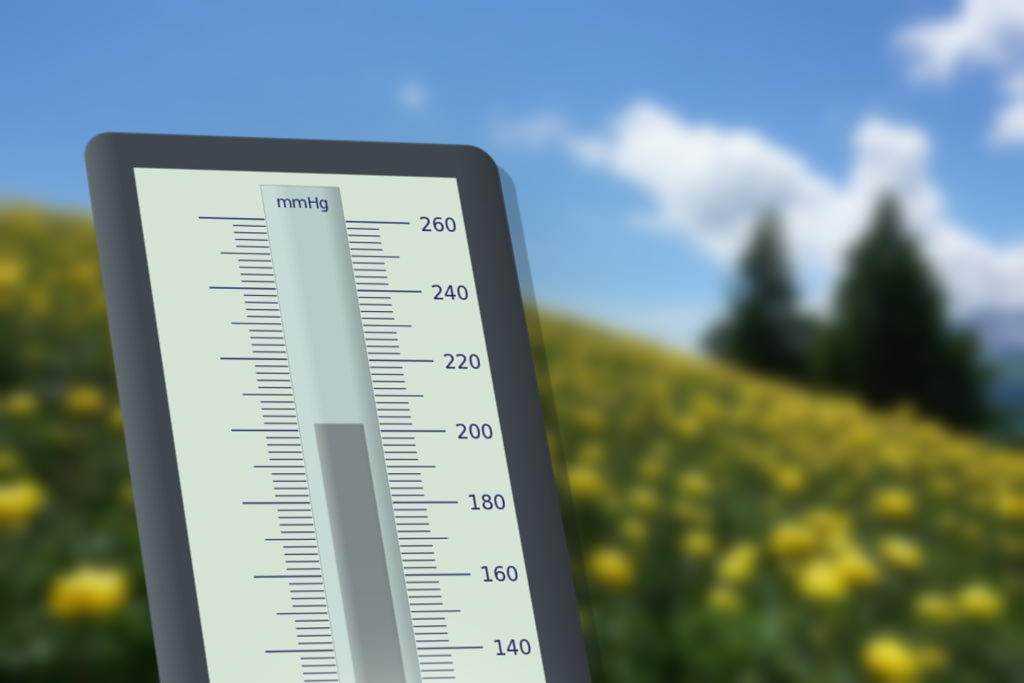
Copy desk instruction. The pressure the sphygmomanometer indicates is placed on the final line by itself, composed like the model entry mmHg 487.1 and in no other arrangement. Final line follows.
mmHg 202
